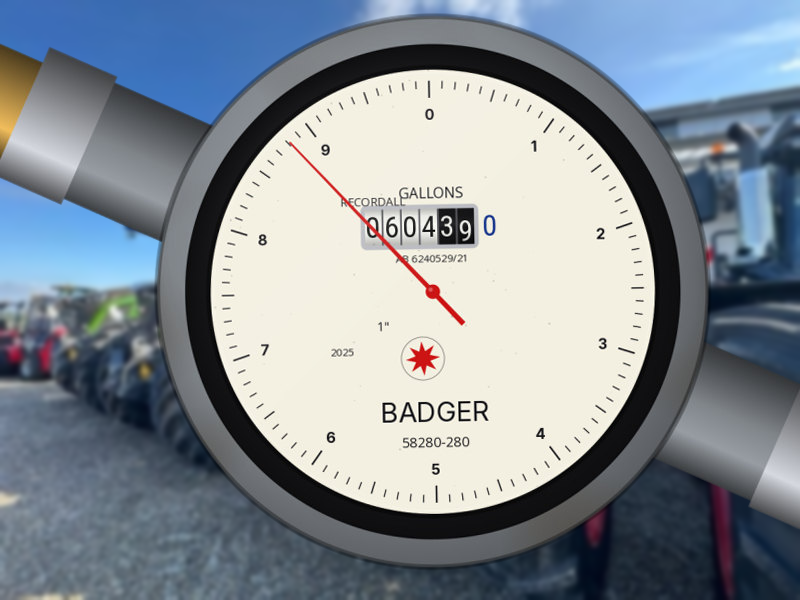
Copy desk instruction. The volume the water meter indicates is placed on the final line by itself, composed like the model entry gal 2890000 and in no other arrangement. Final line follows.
gal 604388.8
